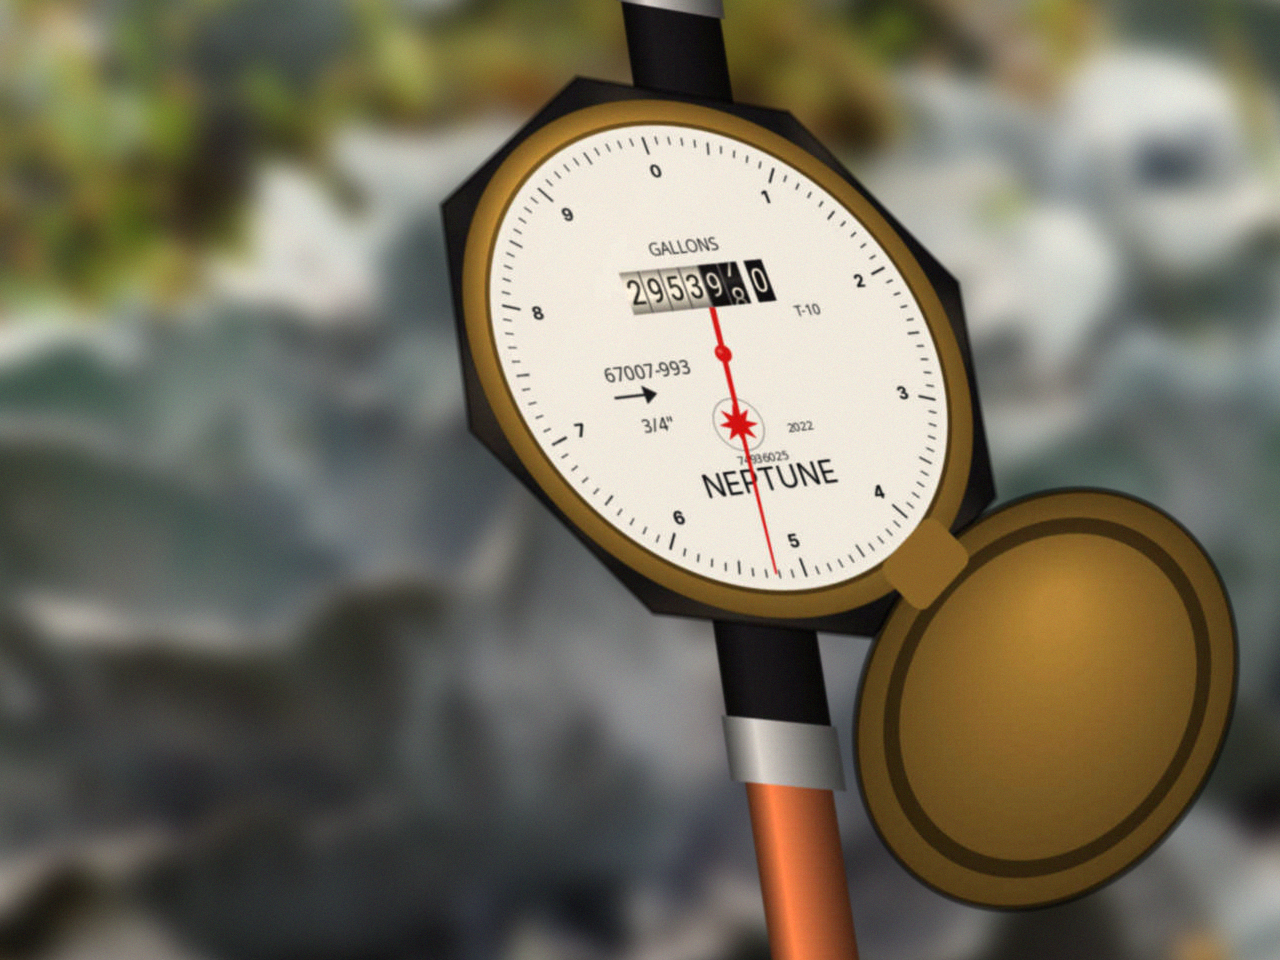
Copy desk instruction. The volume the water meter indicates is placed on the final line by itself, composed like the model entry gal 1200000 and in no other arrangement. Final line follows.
gal 2953975.2
